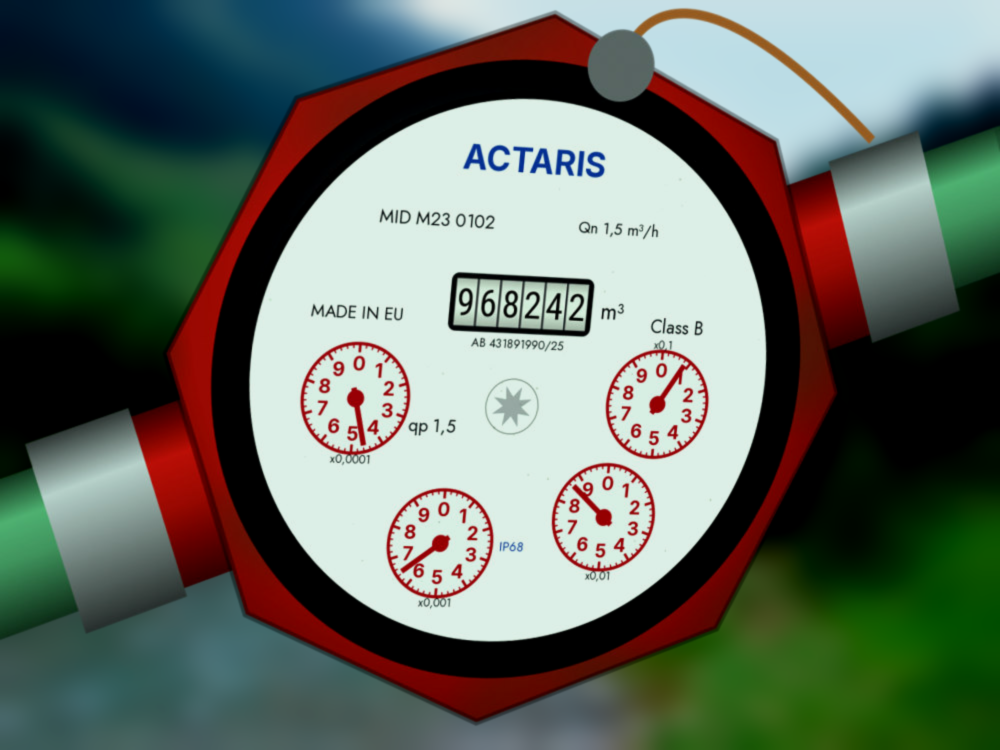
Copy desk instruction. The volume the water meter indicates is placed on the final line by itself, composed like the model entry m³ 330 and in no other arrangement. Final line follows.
m³ 968242.0864
